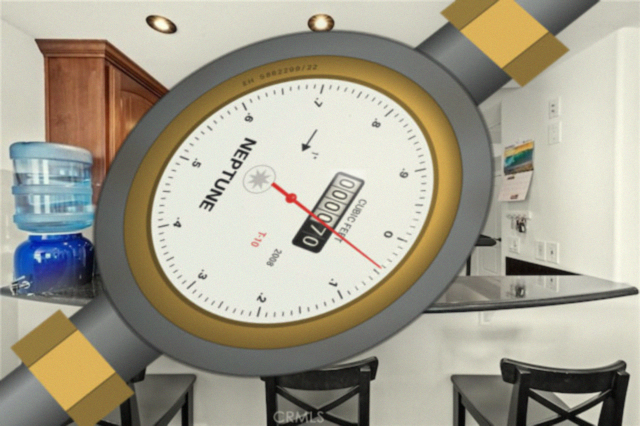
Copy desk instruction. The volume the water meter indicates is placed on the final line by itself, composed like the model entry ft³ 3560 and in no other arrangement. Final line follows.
ft³ 70.04
